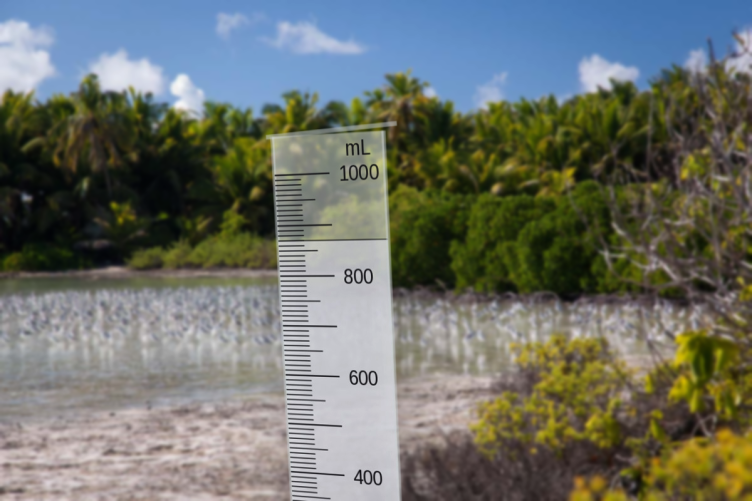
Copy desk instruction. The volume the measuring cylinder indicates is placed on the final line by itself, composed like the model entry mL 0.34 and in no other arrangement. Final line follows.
mL 870
